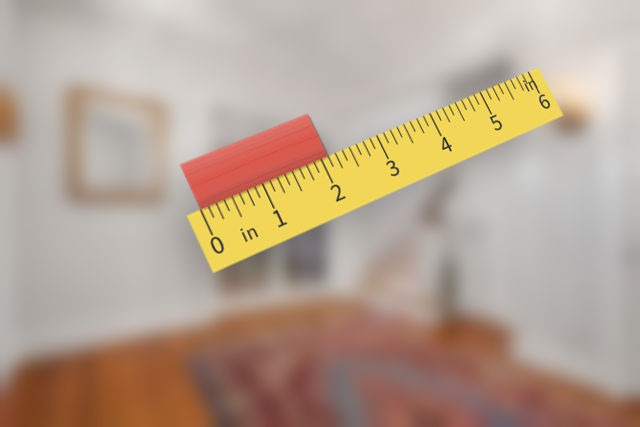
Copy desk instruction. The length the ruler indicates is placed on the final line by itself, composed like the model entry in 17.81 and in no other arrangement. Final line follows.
in 2.125
